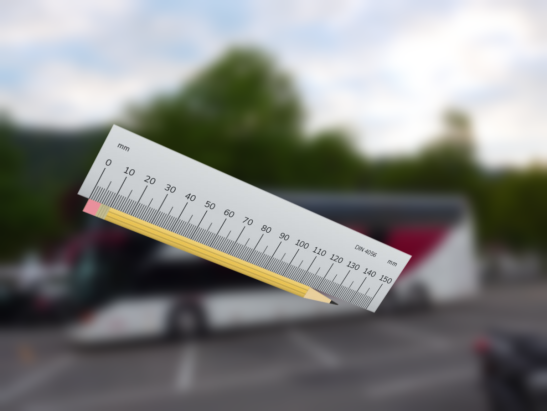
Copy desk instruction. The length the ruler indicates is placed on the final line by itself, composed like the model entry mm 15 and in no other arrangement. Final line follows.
mm 135
